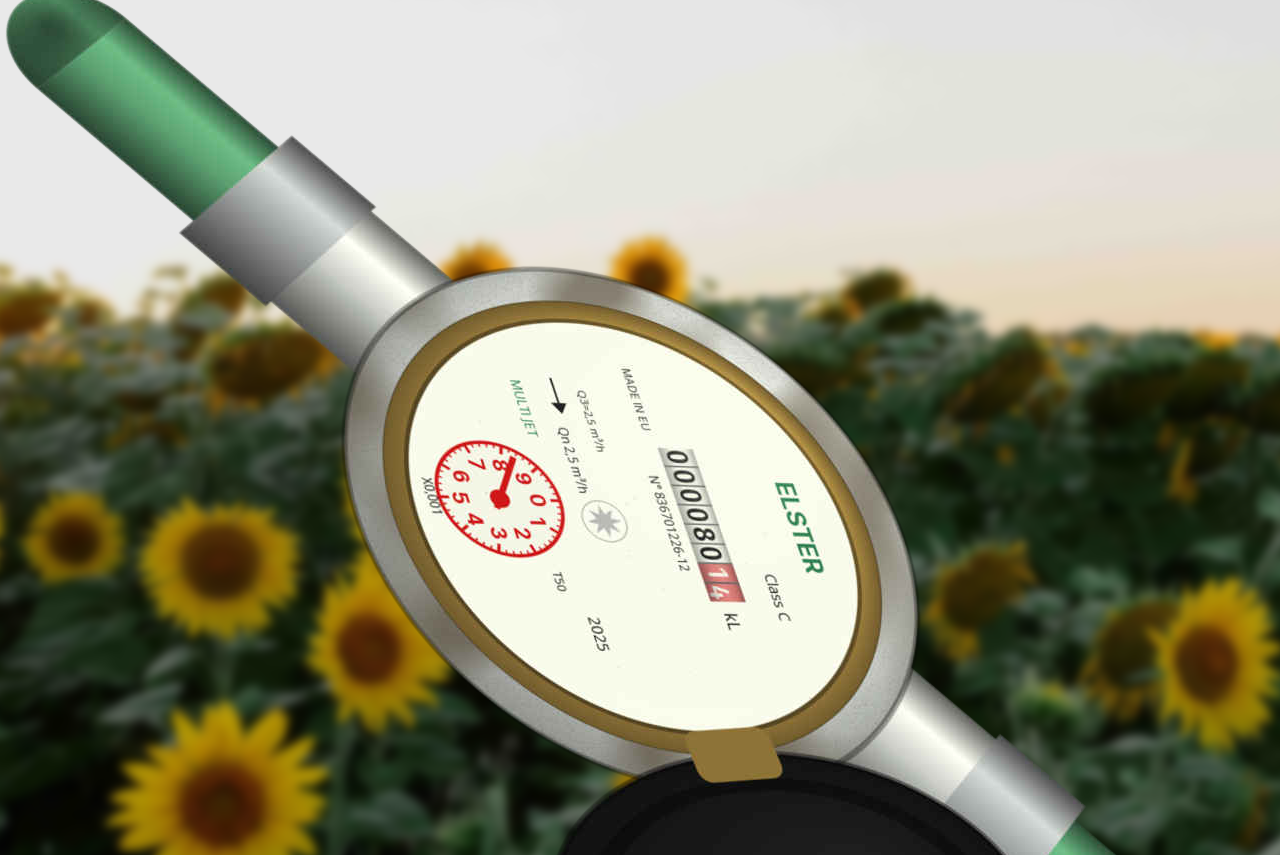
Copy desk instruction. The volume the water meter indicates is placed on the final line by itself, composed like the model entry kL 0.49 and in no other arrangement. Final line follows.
kL 80.138
